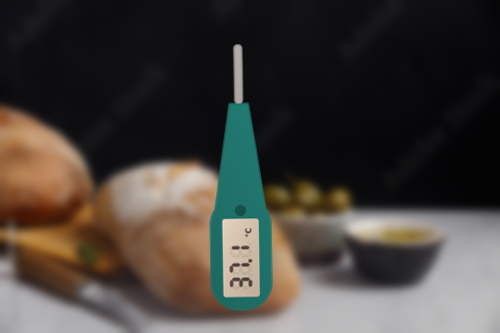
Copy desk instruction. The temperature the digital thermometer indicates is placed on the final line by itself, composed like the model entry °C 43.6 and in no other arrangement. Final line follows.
°C 37.1
